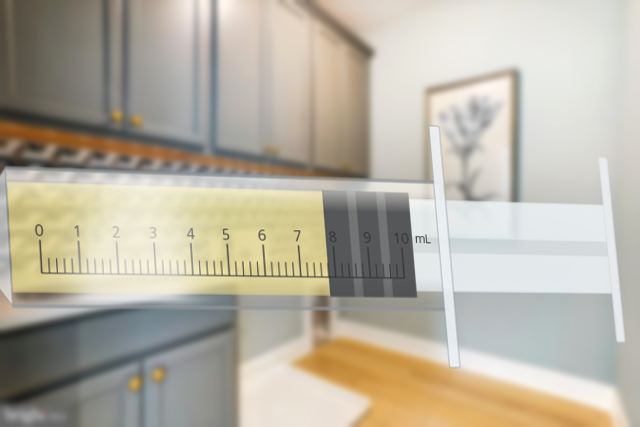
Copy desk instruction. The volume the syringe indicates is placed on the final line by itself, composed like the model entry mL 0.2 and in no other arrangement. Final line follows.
mL 7.8
